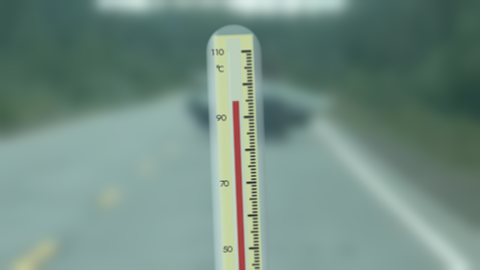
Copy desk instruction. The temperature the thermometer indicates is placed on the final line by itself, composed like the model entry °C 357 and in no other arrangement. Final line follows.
°C 95
